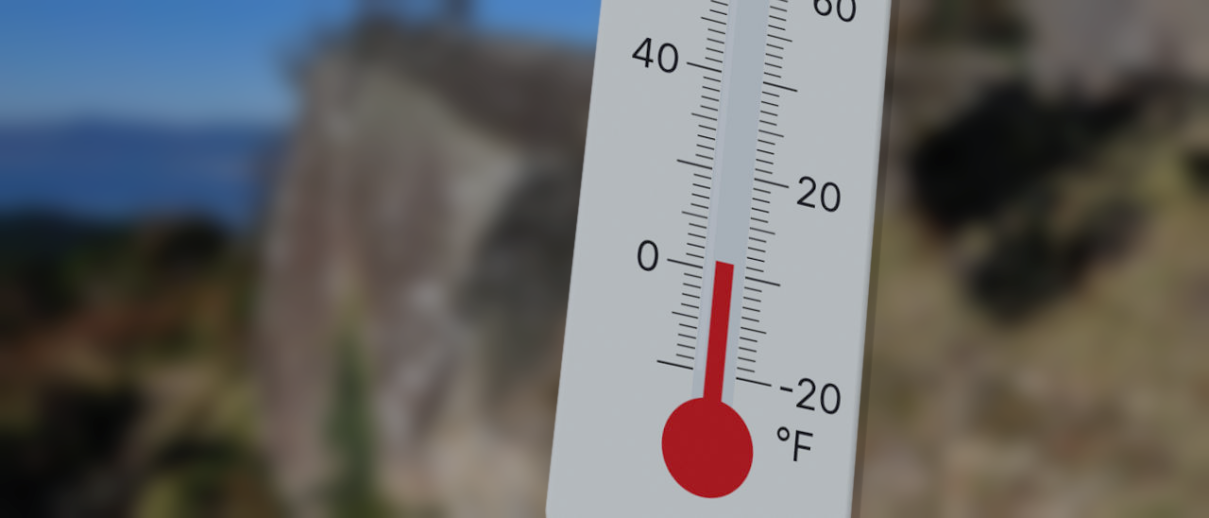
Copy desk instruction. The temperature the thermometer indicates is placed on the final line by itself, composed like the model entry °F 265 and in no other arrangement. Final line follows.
°F 2
